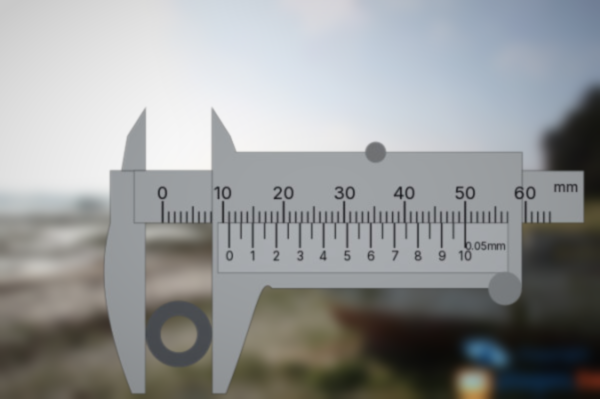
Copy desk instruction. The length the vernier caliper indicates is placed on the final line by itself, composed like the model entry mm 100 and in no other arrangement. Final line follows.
mm 11.0
